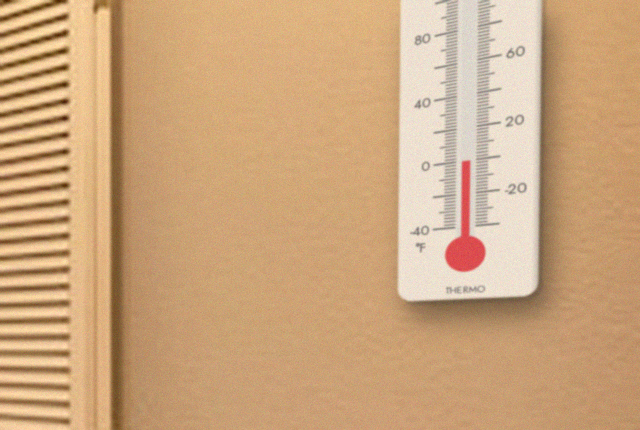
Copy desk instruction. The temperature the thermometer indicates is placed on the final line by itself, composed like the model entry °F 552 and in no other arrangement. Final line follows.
°F 0
